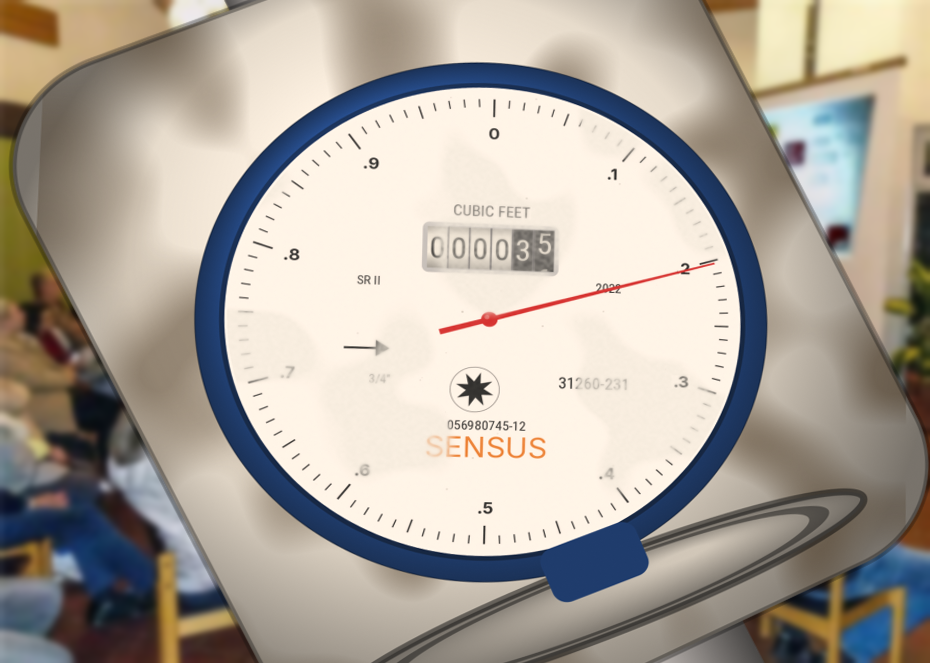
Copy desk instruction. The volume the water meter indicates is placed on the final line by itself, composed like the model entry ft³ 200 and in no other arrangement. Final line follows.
ft³ 35.20
